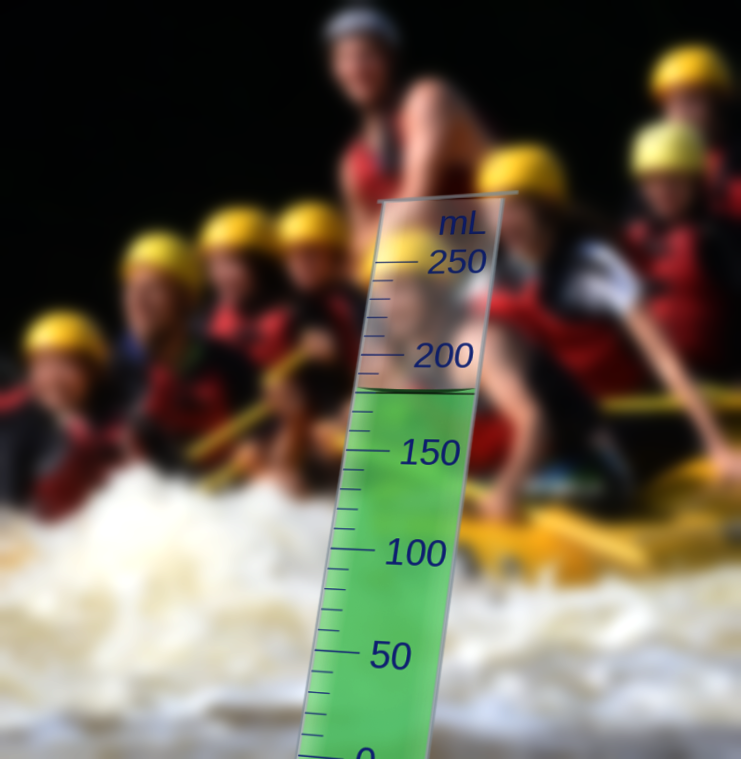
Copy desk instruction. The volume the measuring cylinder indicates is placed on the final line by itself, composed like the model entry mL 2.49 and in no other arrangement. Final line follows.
mL 180
